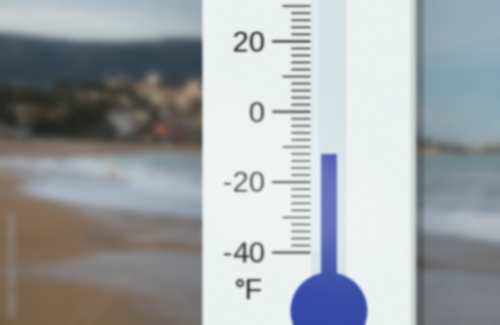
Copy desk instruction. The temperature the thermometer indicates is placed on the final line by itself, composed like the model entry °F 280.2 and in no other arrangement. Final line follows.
°F -12
